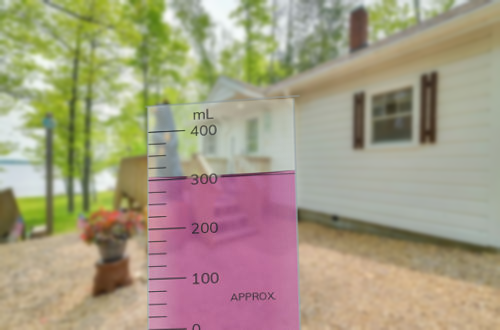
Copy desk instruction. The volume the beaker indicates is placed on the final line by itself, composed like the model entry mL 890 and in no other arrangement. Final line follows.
mL 300
